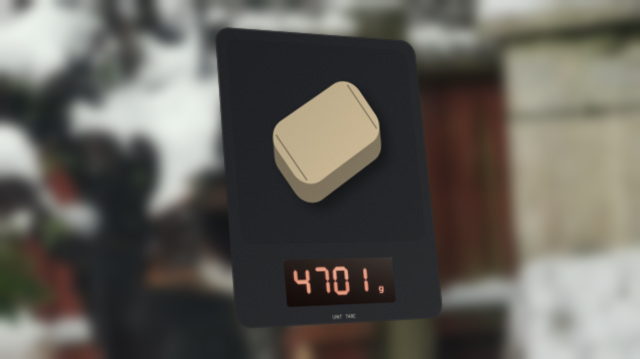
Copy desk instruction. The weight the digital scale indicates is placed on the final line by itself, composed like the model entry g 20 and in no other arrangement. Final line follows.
g 4701
